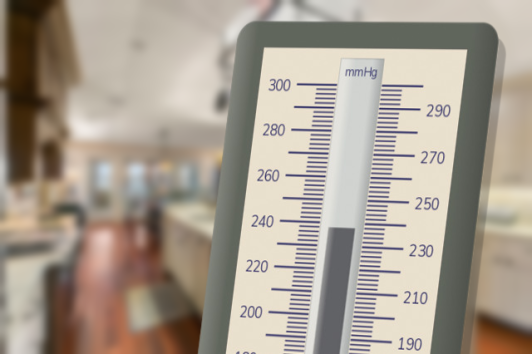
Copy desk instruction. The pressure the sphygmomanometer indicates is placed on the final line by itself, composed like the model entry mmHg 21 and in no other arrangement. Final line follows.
mmHg 238
